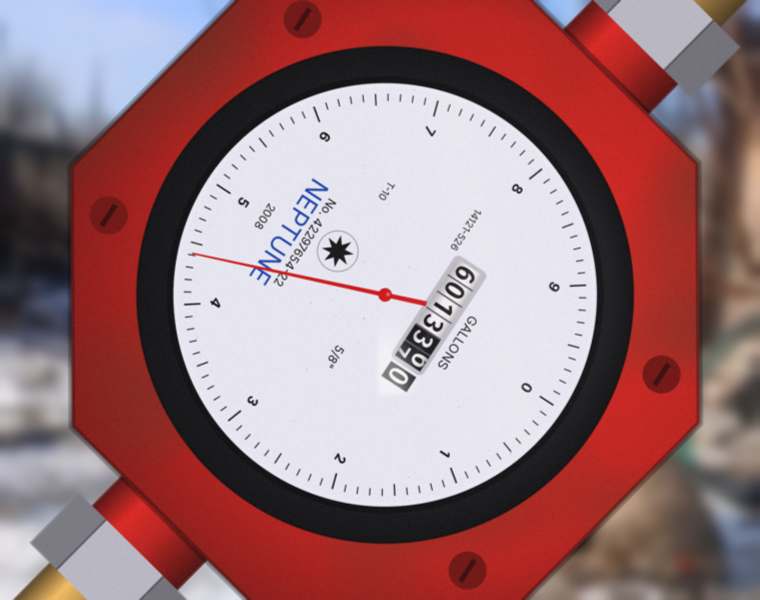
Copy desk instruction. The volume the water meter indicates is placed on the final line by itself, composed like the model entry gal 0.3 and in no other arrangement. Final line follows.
gal 6013364.4
